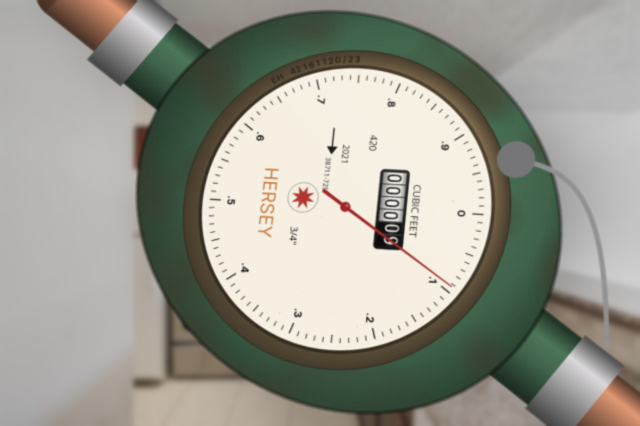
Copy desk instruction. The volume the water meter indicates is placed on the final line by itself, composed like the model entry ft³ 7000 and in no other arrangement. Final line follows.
ft³ 9.09
